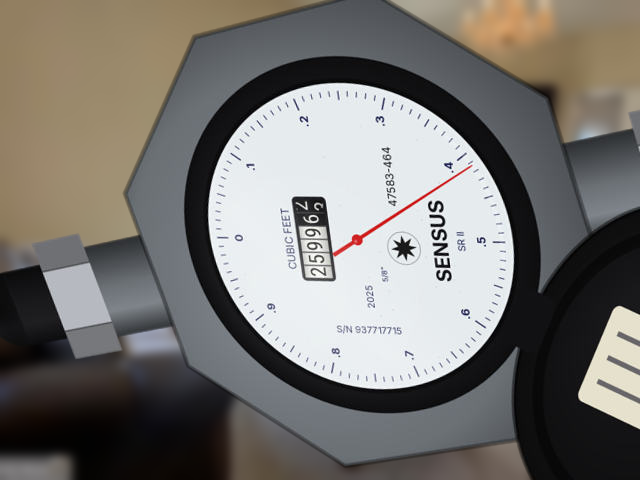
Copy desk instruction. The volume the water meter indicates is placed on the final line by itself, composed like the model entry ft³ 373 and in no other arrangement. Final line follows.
ft³ 259962.41
